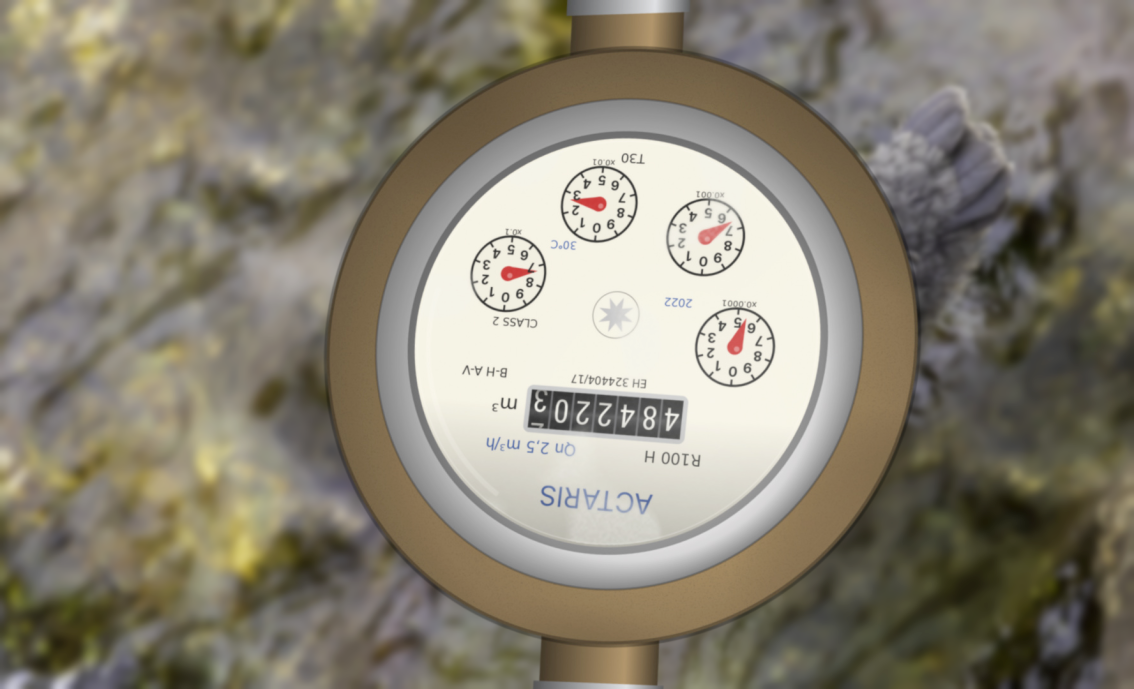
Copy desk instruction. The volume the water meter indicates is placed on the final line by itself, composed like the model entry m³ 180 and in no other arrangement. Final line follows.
m³ 4842202.7265
